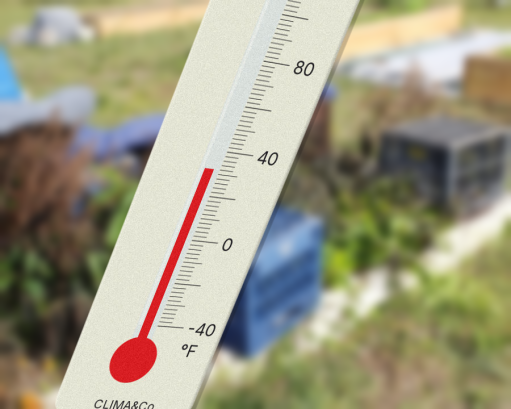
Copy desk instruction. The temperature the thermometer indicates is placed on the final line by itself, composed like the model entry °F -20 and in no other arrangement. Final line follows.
°F 32
